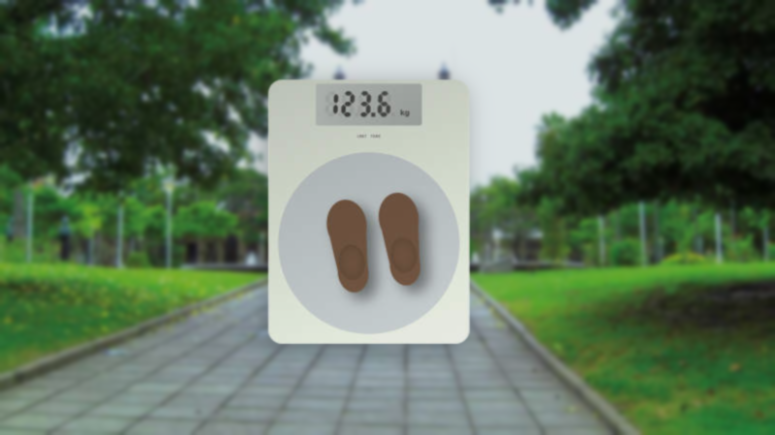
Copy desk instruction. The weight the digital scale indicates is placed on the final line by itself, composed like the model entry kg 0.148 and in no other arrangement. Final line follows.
kg 123.6
